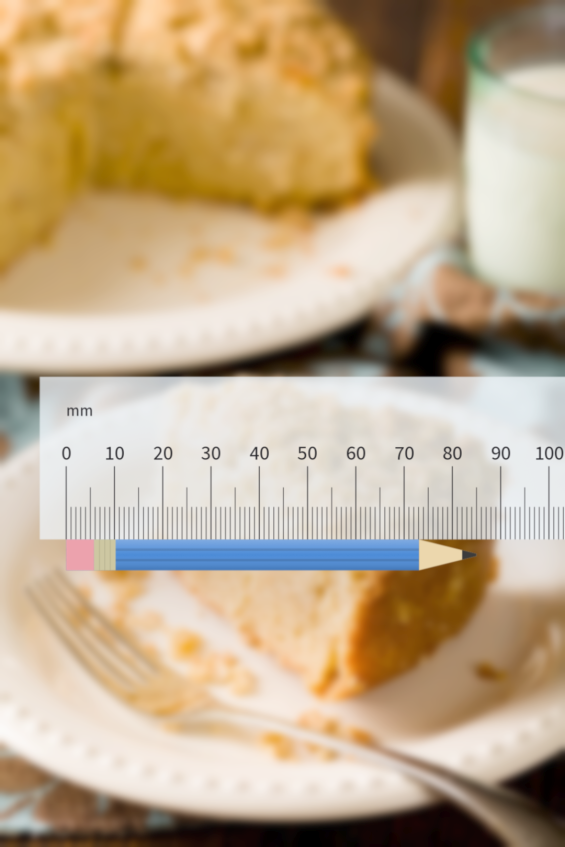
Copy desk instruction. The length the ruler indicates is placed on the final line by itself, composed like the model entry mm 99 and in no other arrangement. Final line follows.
mm 85
